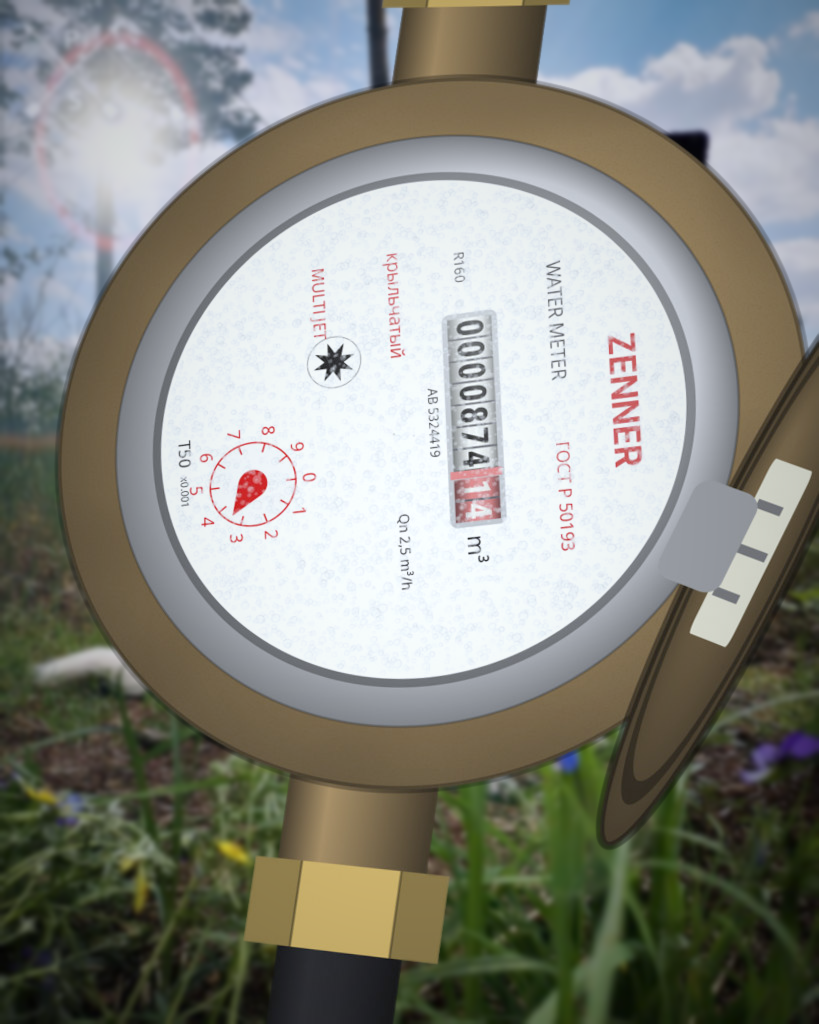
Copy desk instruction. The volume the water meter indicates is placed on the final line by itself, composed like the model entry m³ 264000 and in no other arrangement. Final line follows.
m³ 874.143
